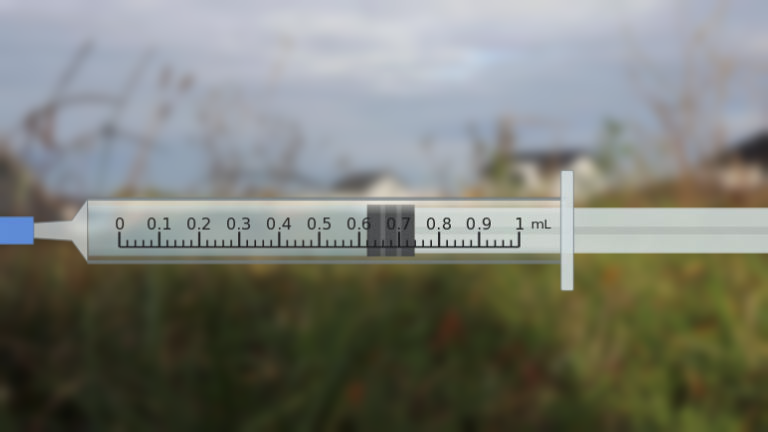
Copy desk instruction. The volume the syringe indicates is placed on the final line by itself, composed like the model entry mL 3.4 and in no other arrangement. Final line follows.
mL 0.62
